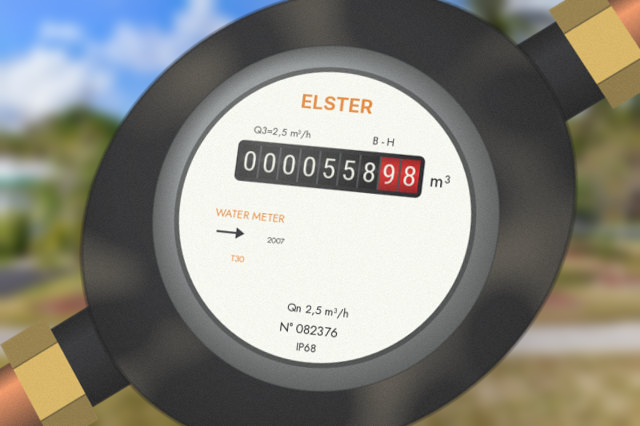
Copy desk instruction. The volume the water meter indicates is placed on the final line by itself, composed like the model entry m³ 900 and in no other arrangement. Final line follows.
m³ 558.98
